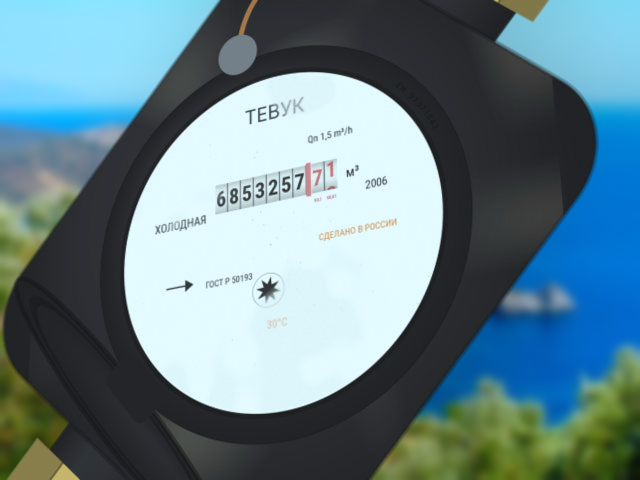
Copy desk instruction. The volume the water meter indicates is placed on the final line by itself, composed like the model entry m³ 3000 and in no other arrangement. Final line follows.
m³ 6853257.71
